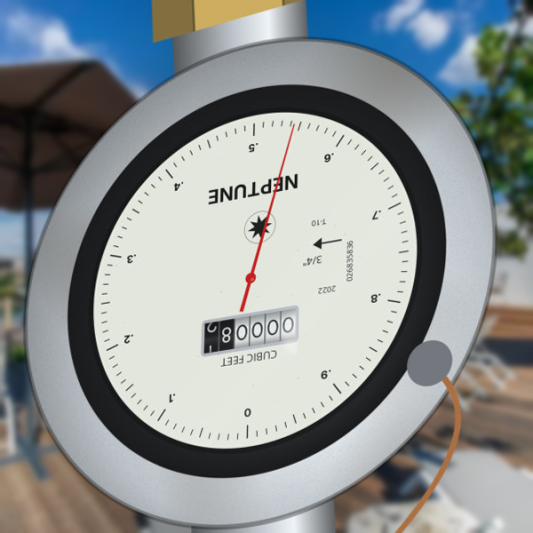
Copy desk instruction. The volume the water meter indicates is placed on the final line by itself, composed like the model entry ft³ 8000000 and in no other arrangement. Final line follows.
ft³ 81.54
